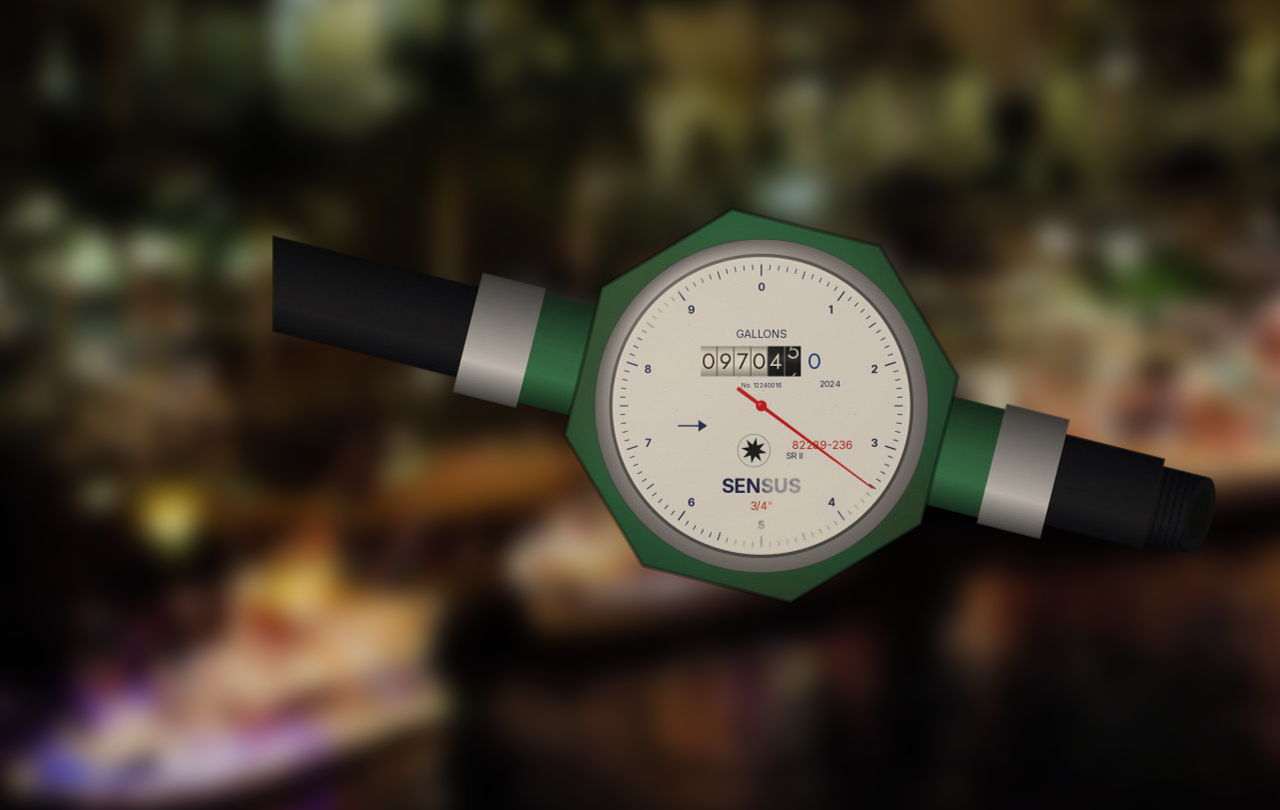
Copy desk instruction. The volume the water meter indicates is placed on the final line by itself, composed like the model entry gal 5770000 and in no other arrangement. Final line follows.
gal 970453.5
